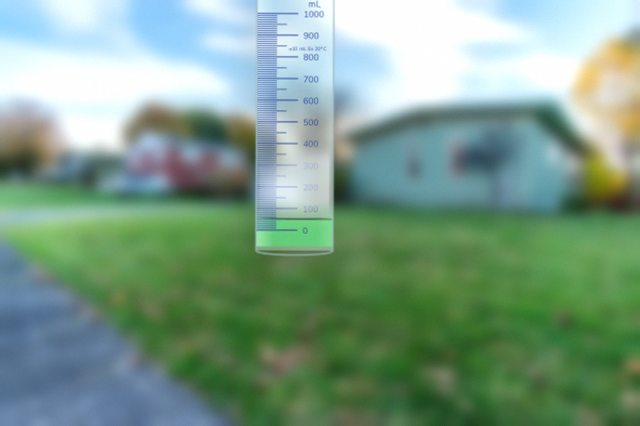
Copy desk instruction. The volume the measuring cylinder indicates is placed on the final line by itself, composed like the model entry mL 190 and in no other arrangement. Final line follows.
mL 50
